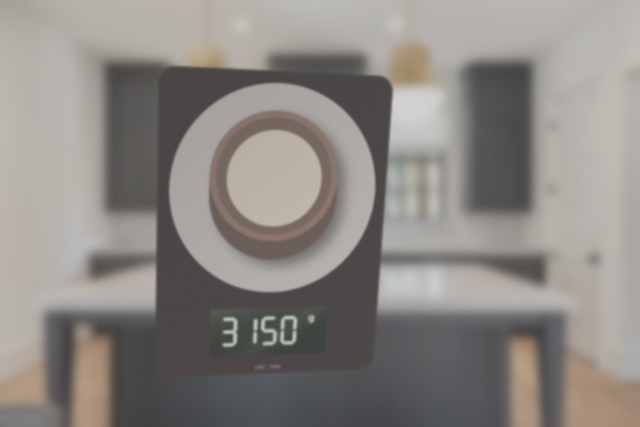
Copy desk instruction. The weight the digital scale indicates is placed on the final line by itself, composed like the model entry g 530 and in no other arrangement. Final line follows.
g 3150
